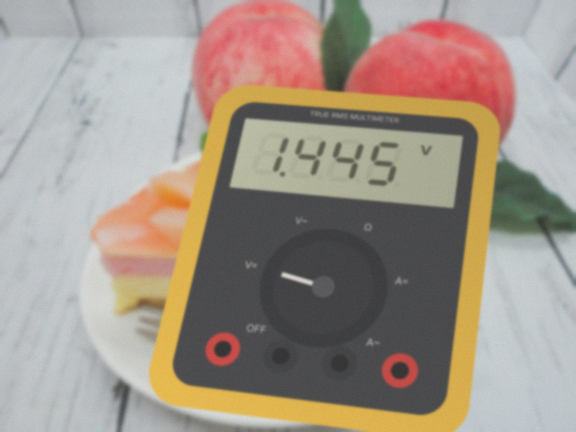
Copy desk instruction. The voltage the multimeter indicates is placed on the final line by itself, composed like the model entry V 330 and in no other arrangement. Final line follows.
V 1.445
